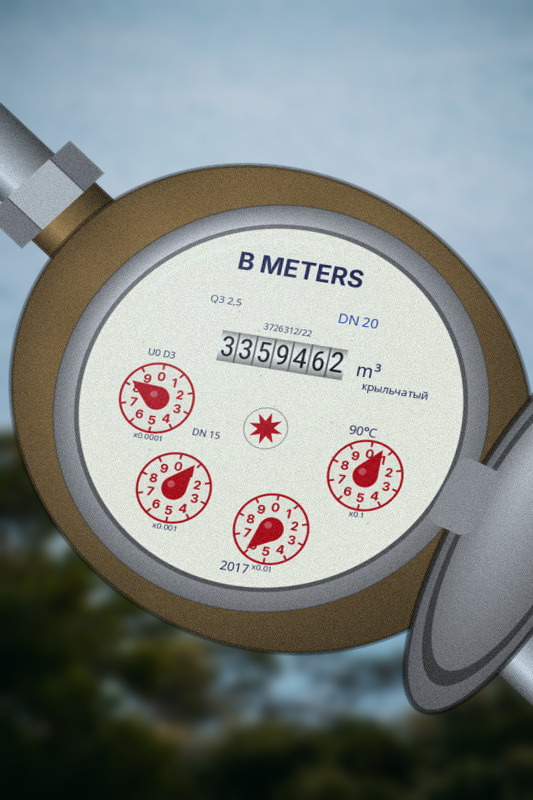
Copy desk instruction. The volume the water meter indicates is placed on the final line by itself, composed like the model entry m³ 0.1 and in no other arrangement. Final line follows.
m³ 3359462.0608
